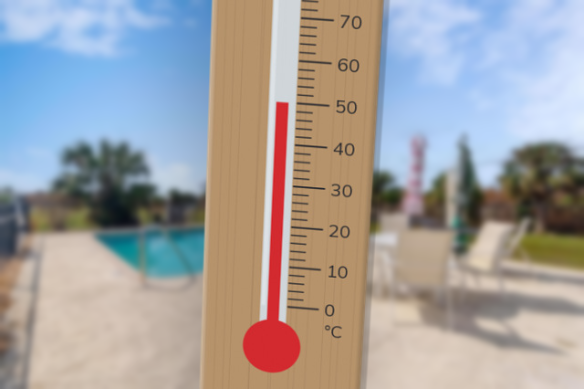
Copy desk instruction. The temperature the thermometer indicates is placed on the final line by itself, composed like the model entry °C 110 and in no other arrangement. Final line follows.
°C 50
